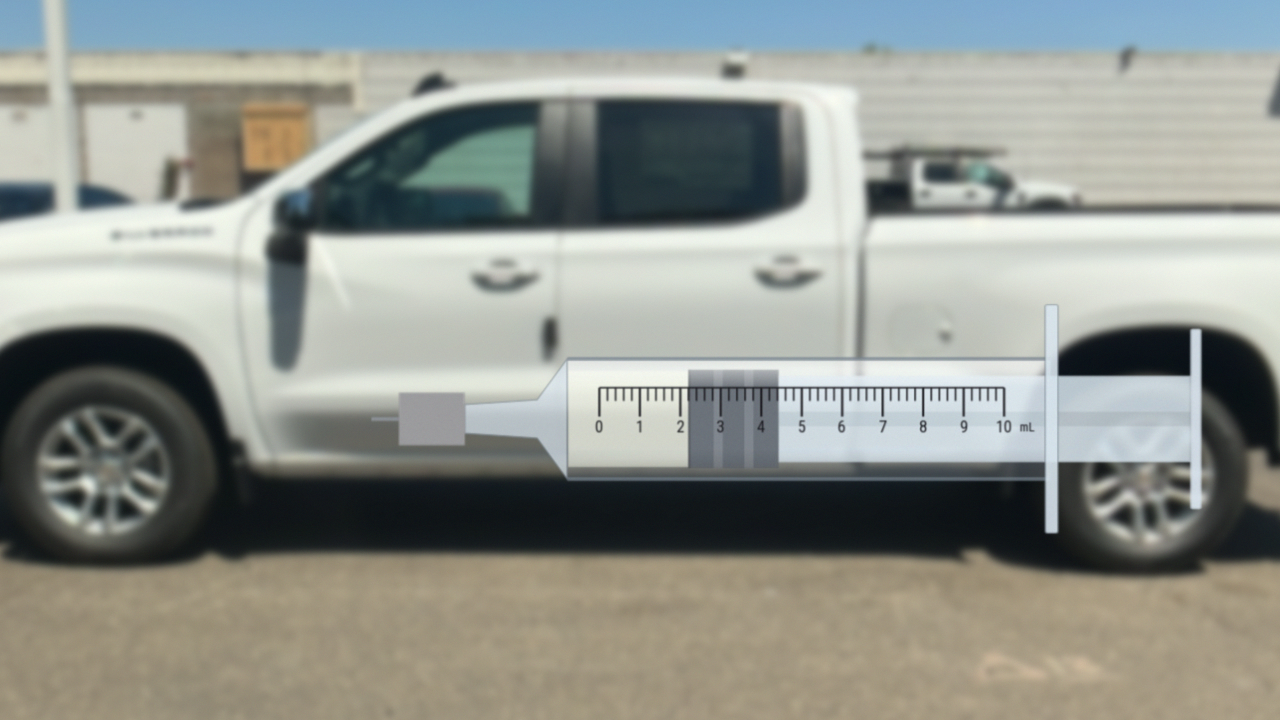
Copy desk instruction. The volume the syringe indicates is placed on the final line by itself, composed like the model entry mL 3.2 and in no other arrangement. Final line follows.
mL 2.2
